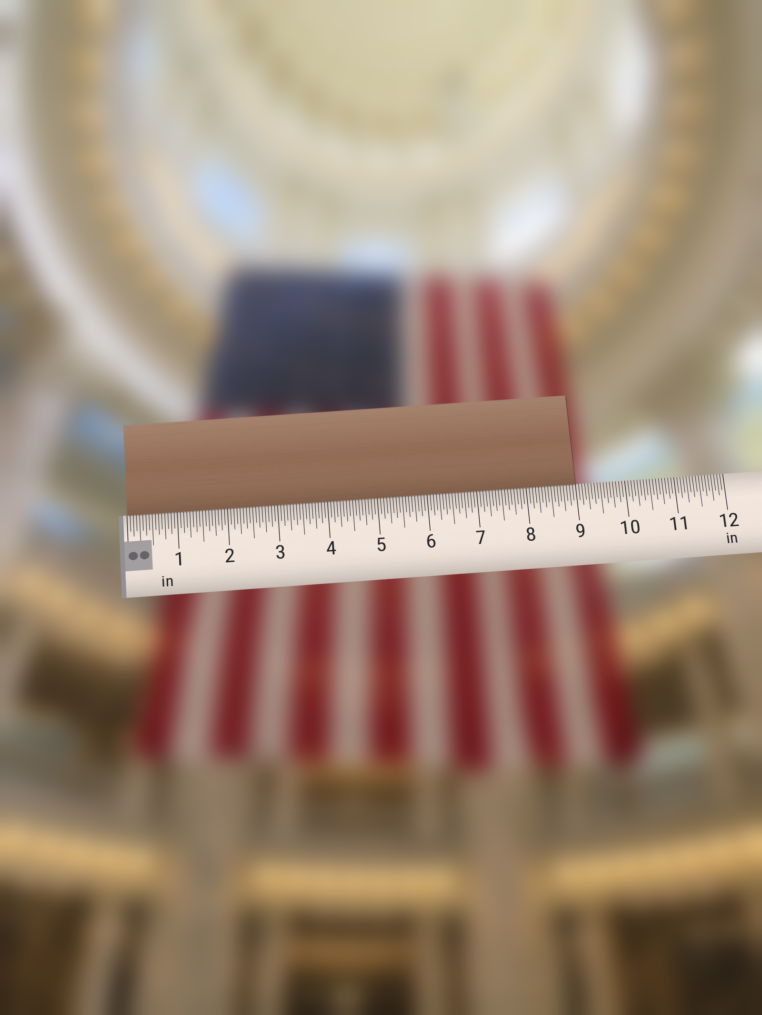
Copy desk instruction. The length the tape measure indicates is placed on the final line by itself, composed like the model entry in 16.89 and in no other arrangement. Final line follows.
in 9
